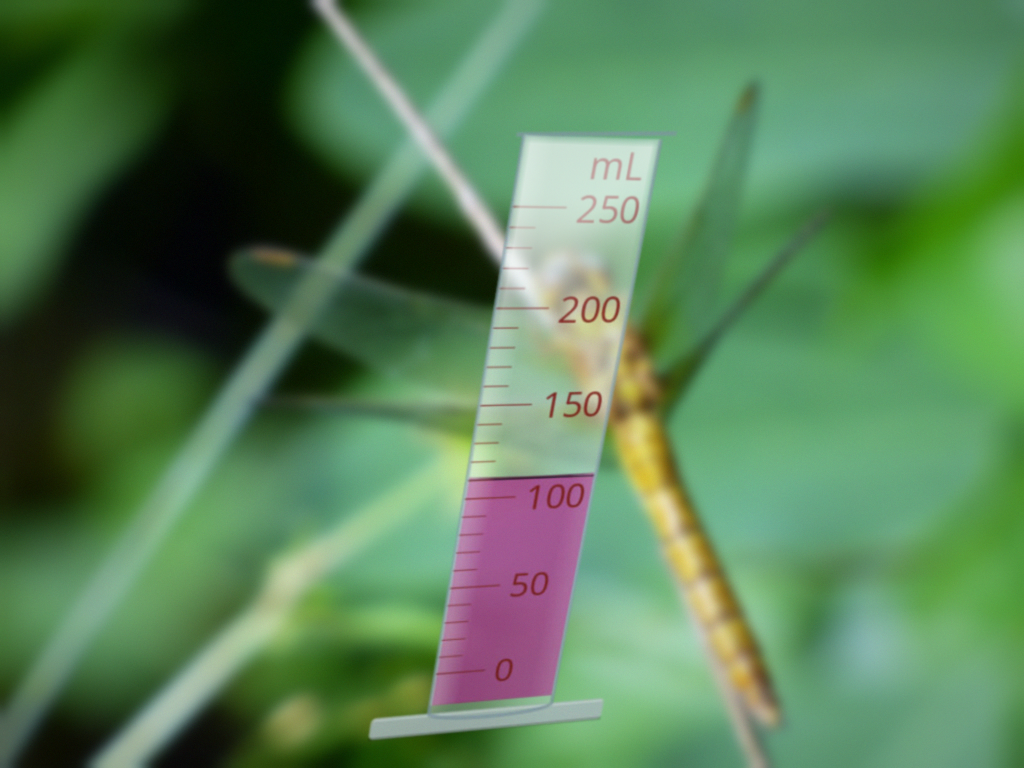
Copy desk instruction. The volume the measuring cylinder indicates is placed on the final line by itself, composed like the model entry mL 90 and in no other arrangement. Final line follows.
mL 110
